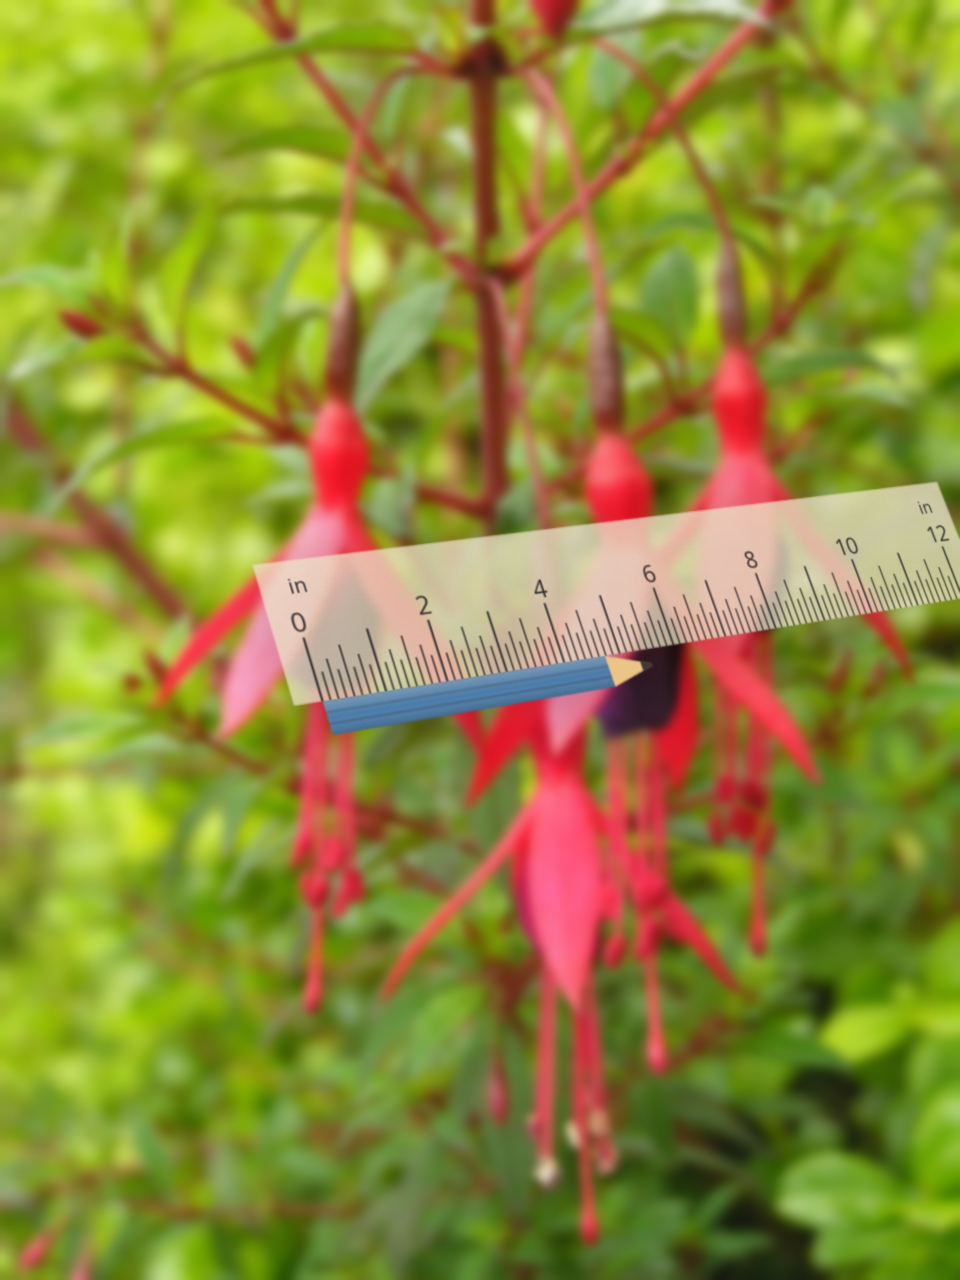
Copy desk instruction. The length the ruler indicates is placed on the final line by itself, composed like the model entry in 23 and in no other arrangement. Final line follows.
in 5.5
